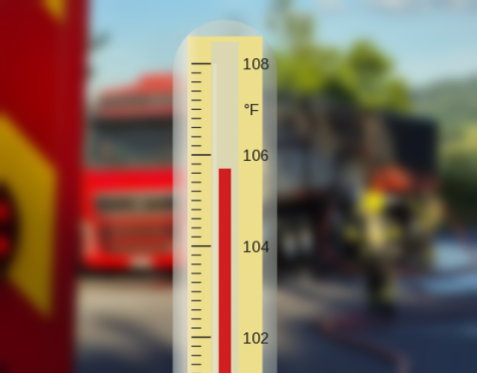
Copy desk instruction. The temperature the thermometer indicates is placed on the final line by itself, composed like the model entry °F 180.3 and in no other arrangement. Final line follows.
°F 105.7
